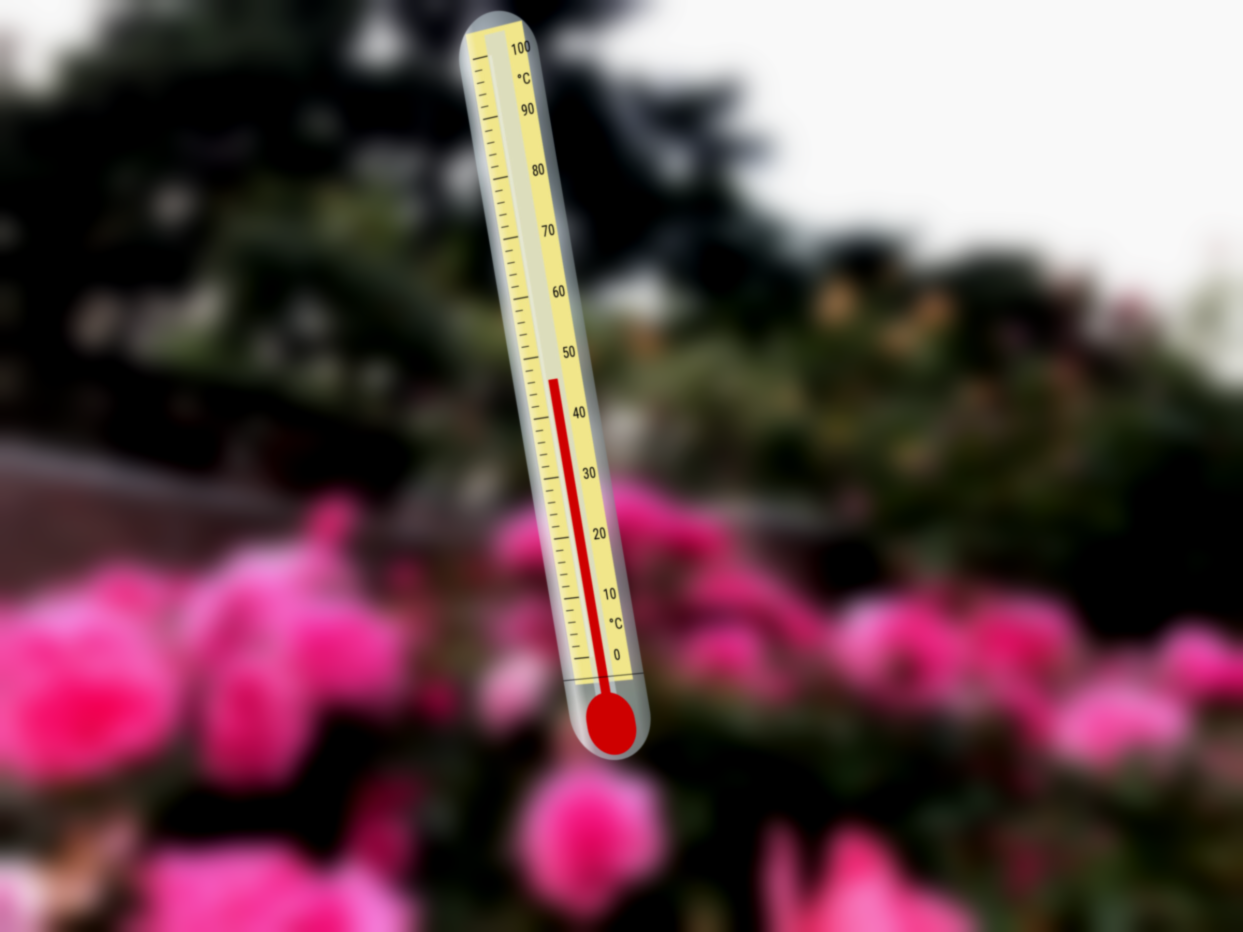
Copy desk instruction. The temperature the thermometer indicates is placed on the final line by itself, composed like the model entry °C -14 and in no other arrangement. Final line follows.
°C 46
